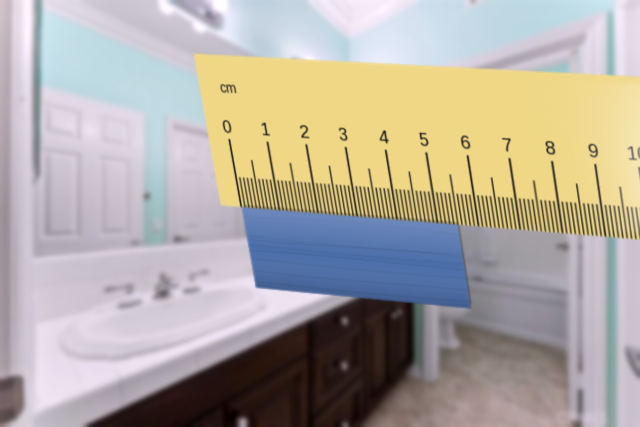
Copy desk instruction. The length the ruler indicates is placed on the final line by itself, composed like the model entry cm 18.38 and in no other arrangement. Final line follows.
cm 5.5
